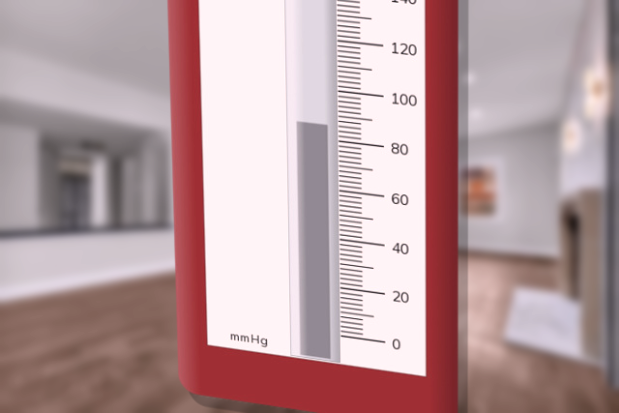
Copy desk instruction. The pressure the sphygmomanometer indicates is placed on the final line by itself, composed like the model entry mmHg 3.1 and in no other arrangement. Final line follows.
mmHg 86
